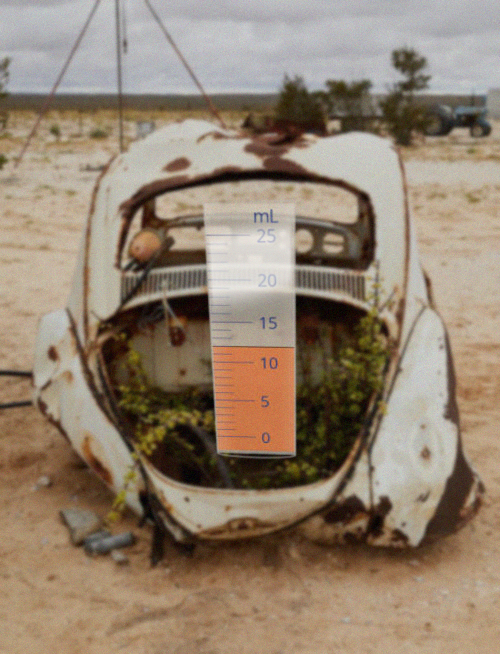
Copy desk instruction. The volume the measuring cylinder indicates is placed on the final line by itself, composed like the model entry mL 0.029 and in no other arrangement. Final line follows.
mL 12
